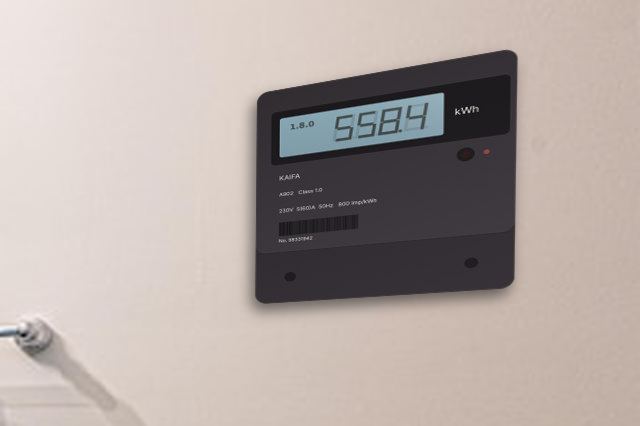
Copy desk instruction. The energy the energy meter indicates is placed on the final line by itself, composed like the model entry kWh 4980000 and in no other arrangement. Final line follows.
kWh 558.4
